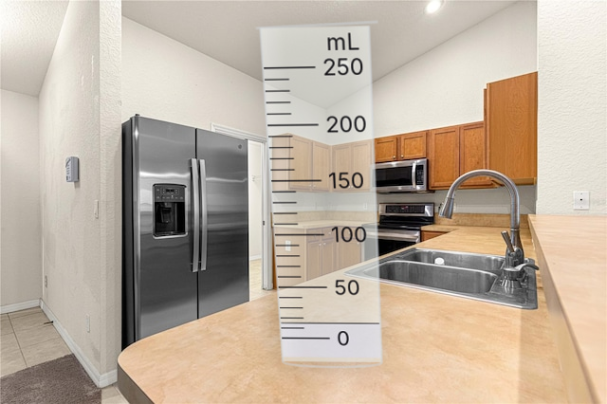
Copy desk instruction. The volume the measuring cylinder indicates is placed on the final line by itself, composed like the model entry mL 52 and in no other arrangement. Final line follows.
mL 15
